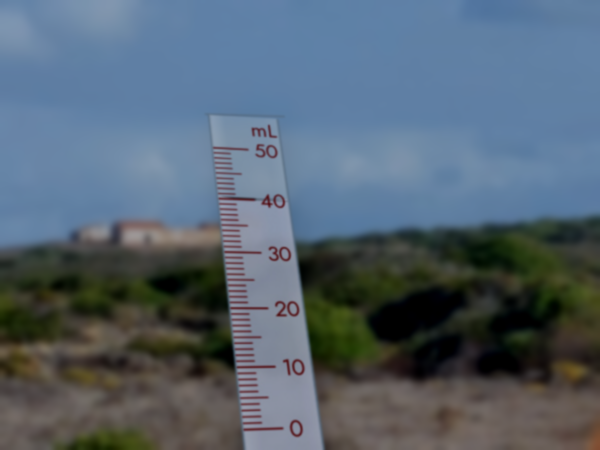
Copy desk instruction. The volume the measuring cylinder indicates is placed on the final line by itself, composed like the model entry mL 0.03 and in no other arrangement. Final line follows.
mL 40
